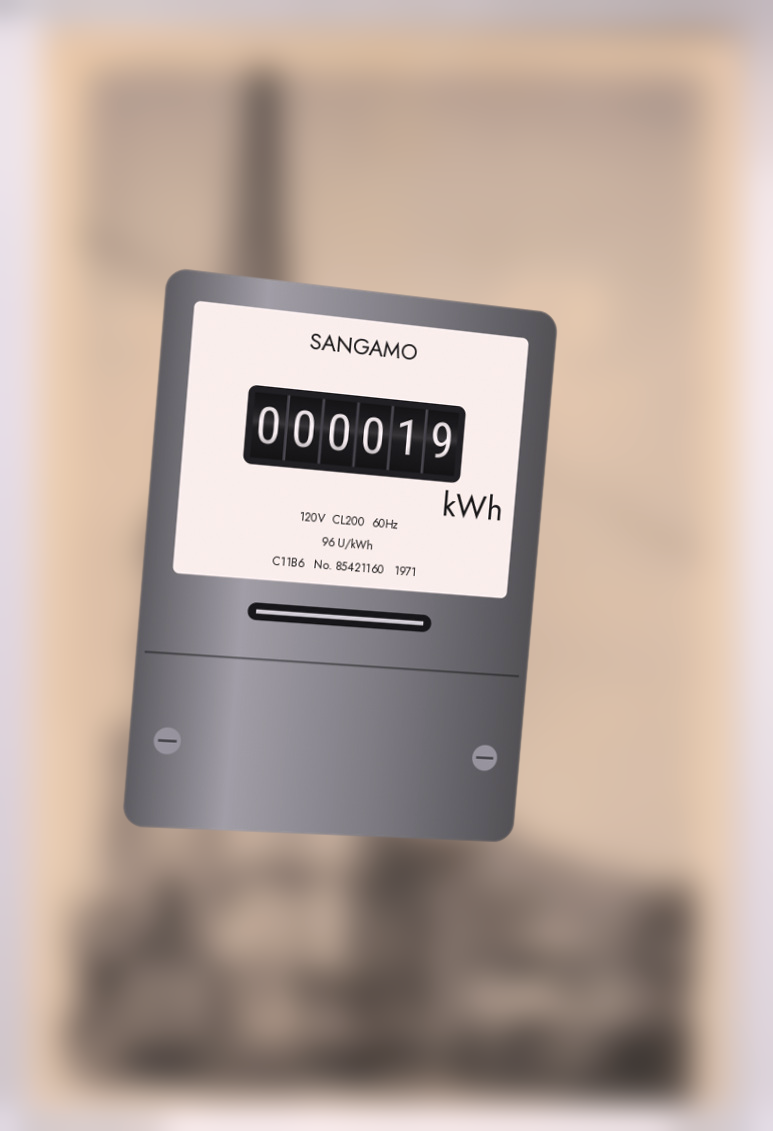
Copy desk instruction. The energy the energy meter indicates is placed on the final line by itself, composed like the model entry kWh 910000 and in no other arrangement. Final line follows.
kWh 19
